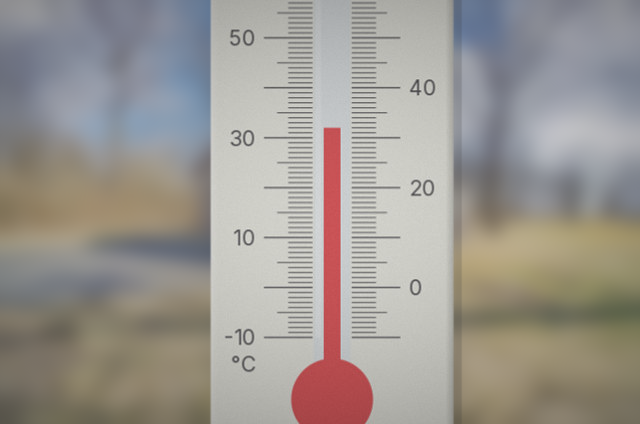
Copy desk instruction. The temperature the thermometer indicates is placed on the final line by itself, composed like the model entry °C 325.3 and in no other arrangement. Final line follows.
°C 32
